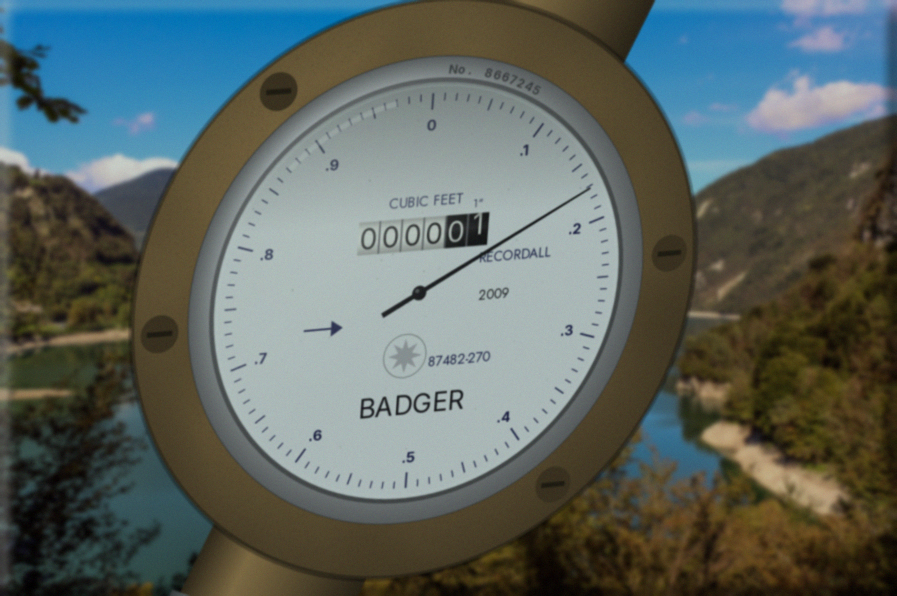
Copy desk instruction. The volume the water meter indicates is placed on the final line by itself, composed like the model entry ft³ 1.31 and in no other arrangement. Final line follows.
ft³ 1.17
